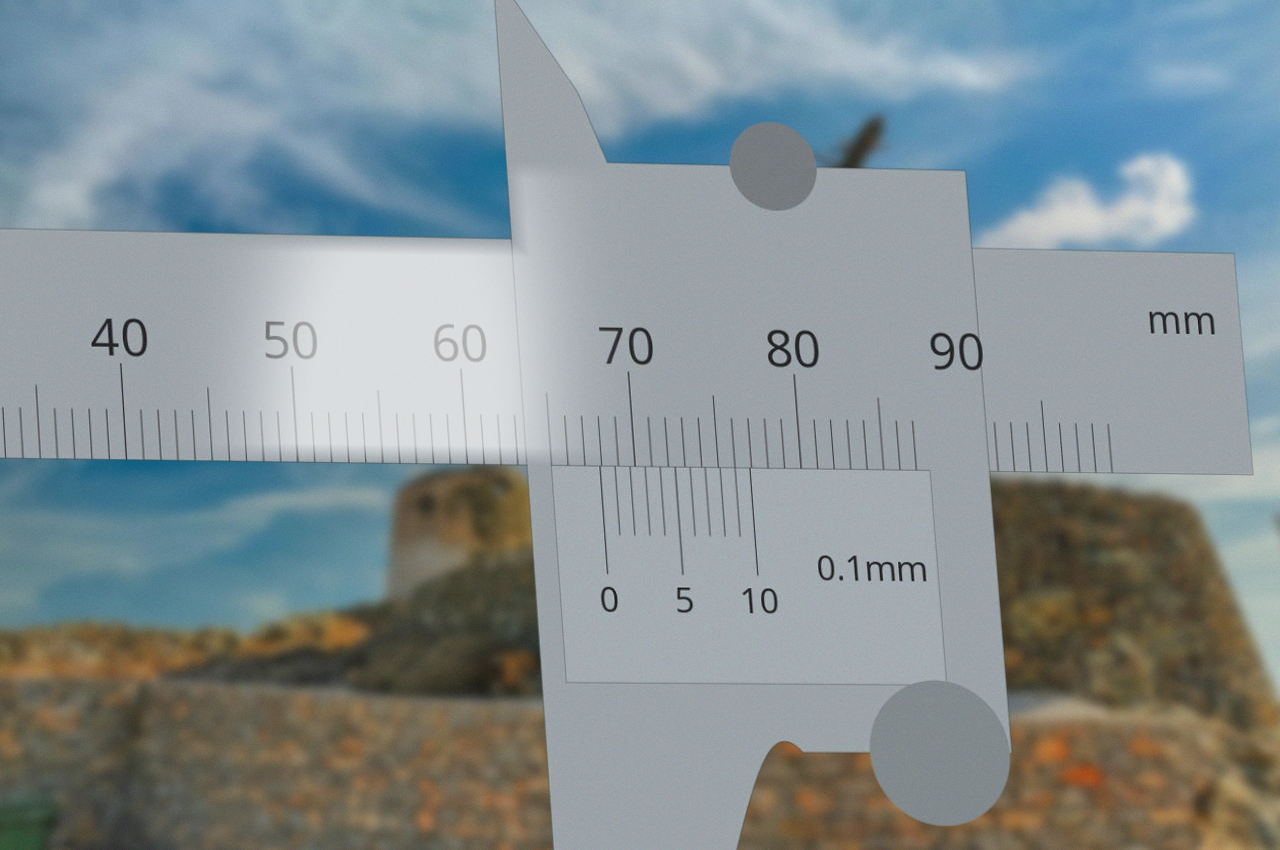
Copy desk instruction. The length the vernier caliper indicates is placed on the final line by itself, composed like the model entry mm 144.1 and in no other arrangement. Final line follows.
mm 67.9
